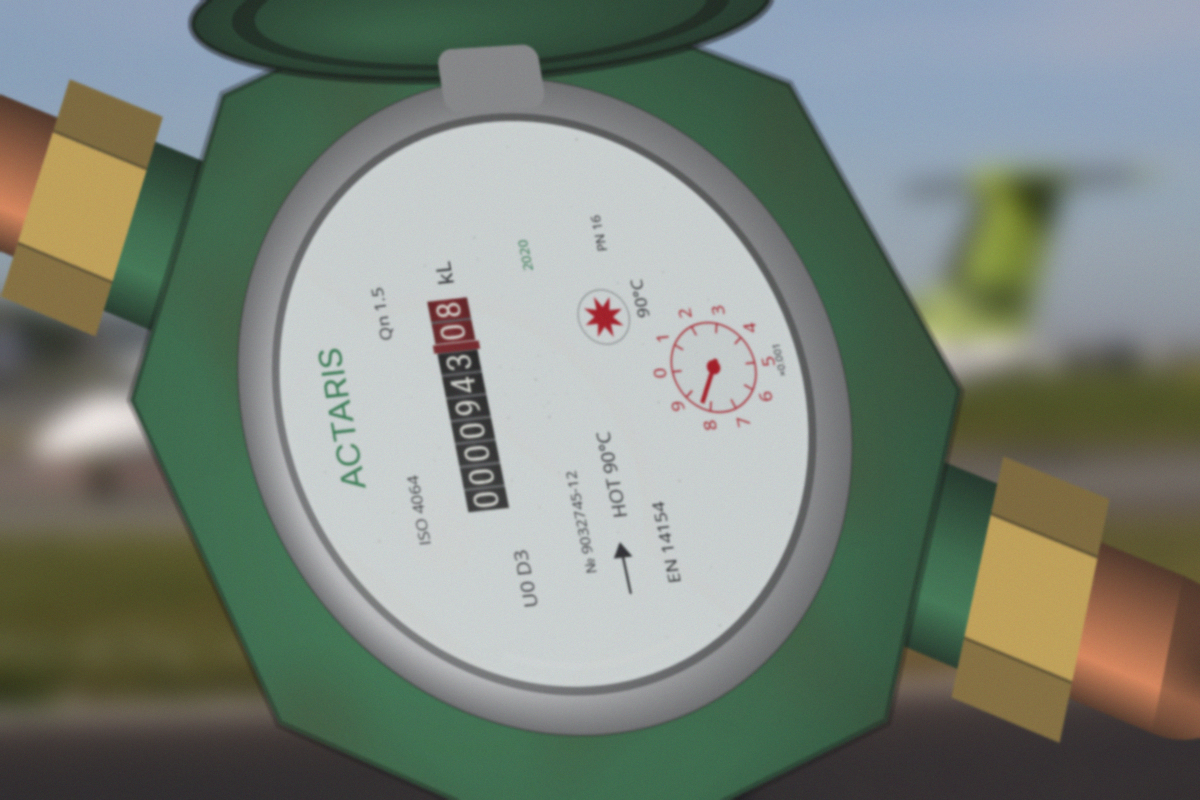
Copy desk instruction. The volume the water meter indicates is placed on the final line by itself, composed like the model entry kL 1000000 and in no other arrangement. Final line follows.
kL 943.088
